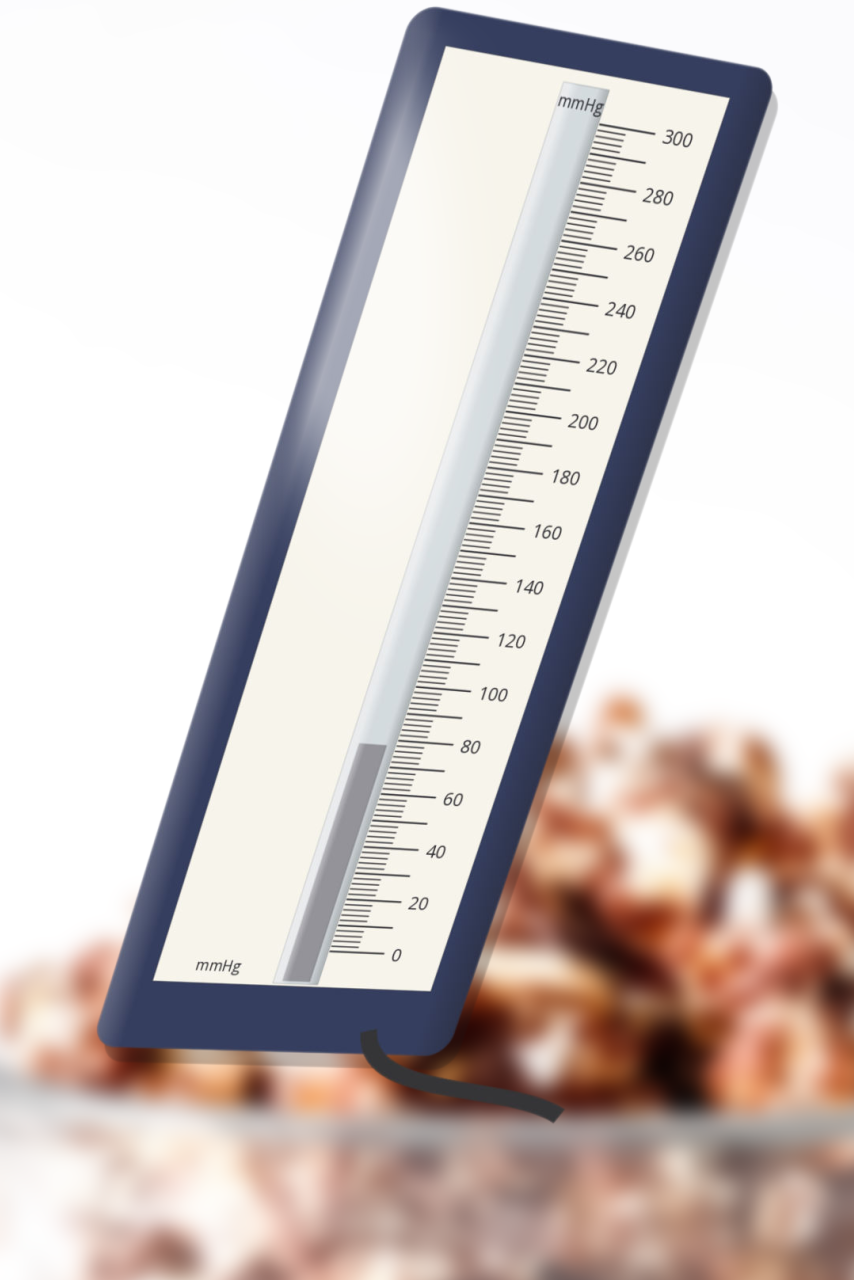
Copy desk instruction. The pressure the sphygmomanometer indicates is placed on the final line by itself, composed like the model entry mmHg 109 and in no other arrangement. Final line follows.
mmHg 78
